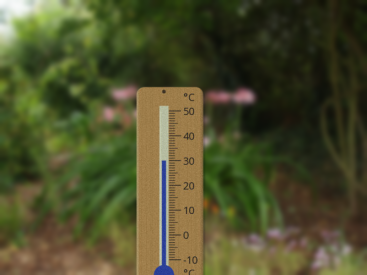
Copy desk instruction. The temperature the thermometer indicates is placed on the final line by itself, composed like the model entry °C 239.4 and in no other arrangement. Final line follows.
°C 30
